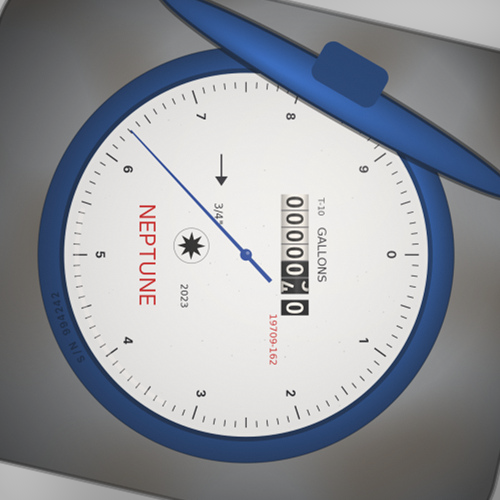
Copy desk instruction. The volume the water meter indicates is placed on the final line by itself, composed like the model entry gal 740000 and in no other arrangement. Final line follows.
gal 36.3
